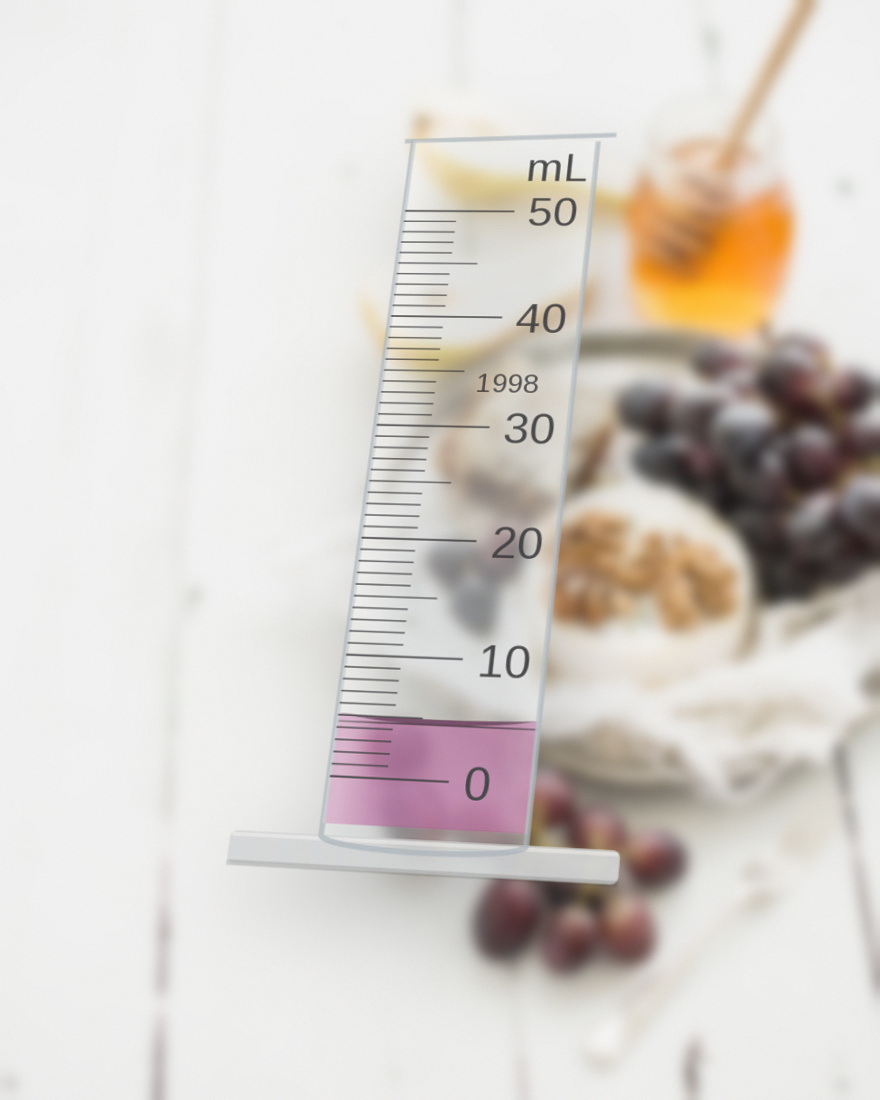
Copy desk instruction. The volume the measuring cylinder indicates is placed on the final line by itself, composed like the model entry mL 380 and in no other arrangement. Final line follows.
mL 4.5
